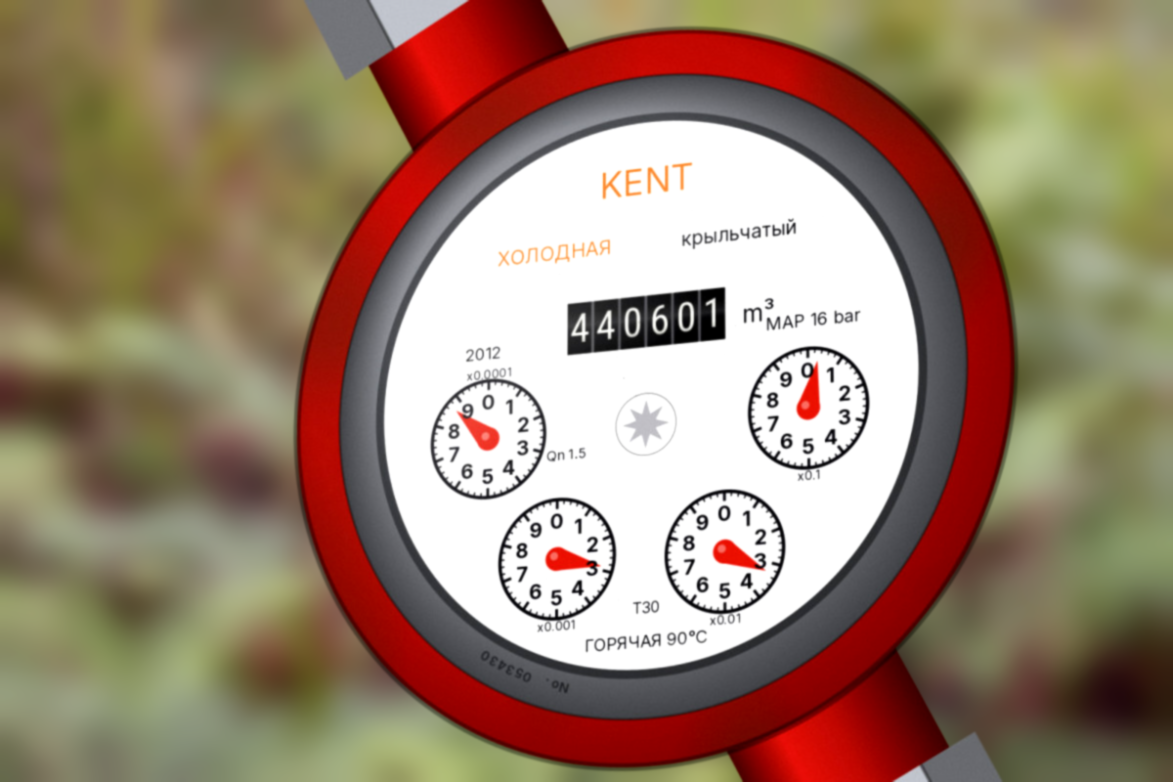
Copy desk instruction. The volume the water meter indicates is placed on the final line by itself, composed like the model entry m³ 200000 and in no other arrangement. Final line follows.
m³ 440601.0328
